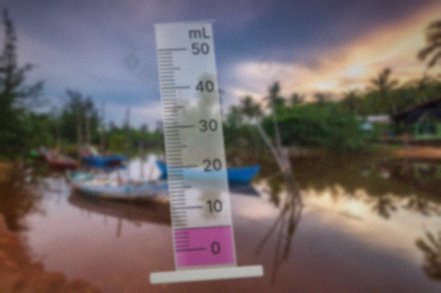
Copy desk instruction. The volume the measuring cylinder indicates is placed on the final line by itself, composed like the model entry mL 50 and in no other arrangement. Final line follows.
mL 5
